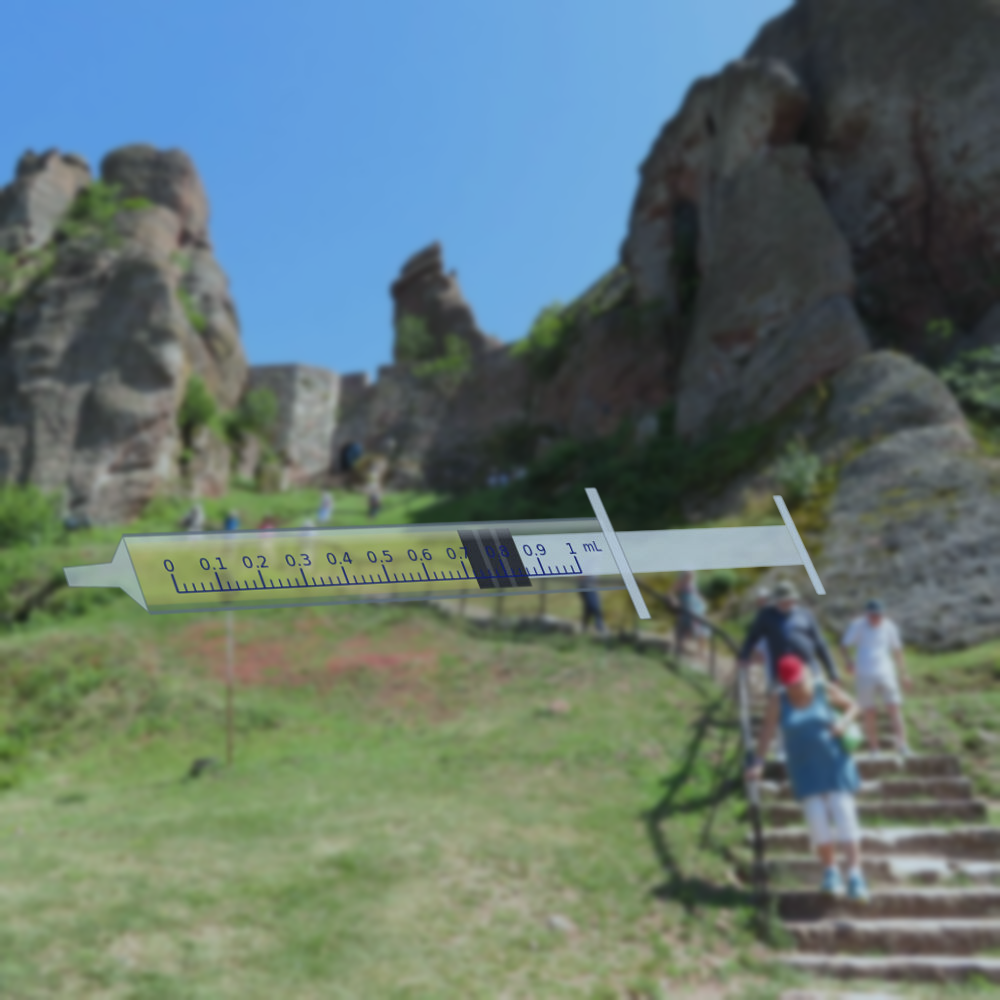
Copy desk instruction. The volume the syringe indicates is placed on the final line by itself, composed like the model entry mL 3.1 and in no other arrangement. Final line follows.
mL 0.72
